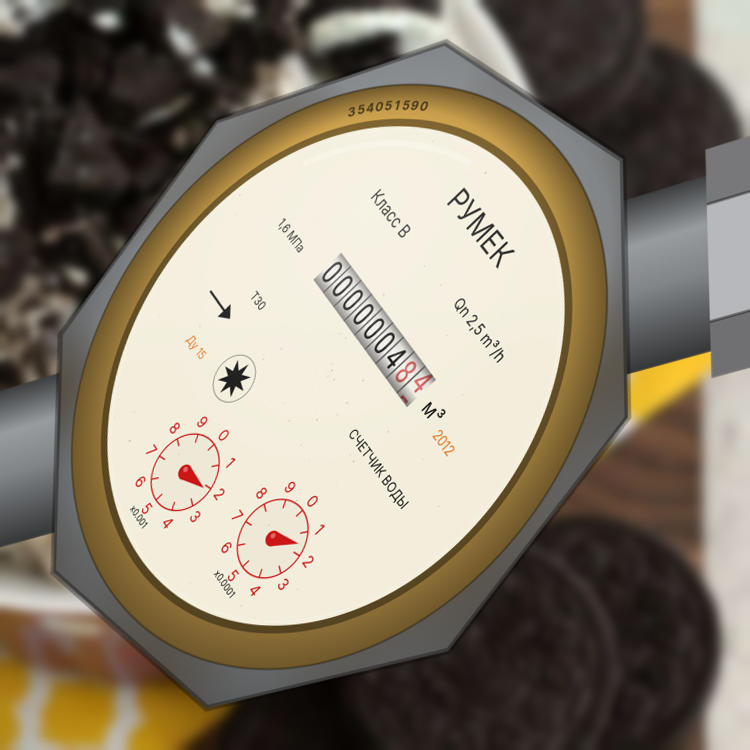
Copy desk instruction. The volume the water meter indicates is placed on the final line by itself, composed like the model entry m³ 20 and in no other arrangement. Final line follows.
m³ 4.8421
